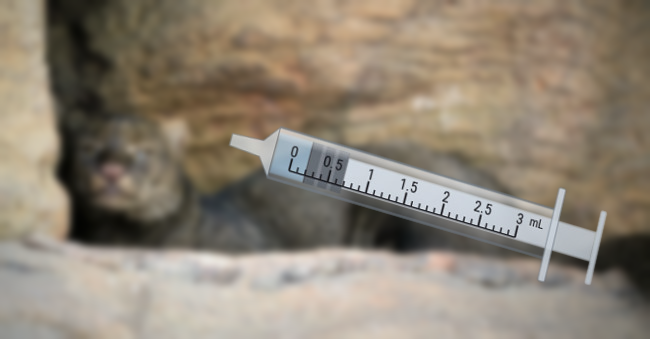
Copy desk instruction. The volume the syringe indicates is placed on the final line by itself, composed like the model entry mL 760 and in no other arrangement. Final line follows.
mL 0.2
